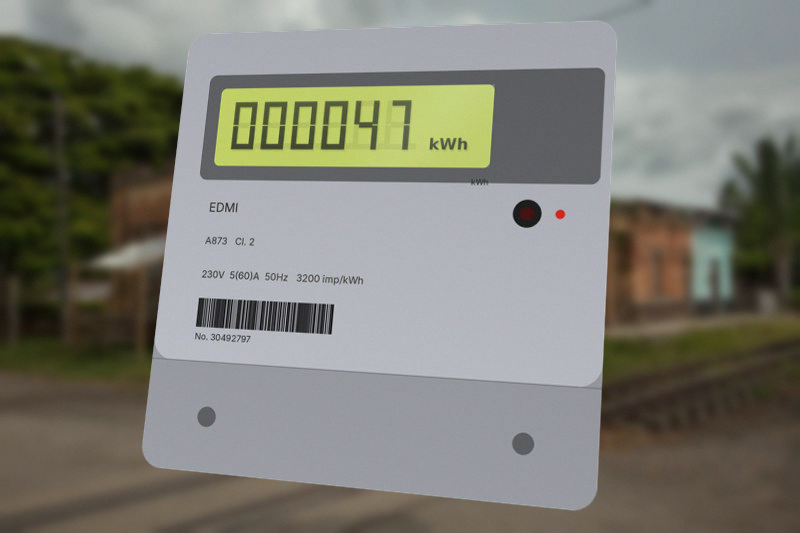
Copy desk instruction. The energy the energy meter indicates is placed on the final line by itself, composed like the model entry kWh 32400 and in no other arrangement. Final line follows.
kWh 47
